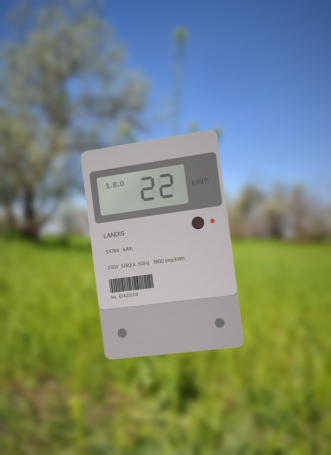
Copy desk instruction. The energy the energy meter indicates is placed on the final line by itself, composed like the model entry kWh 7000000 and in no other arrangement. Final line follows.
kWh 22
